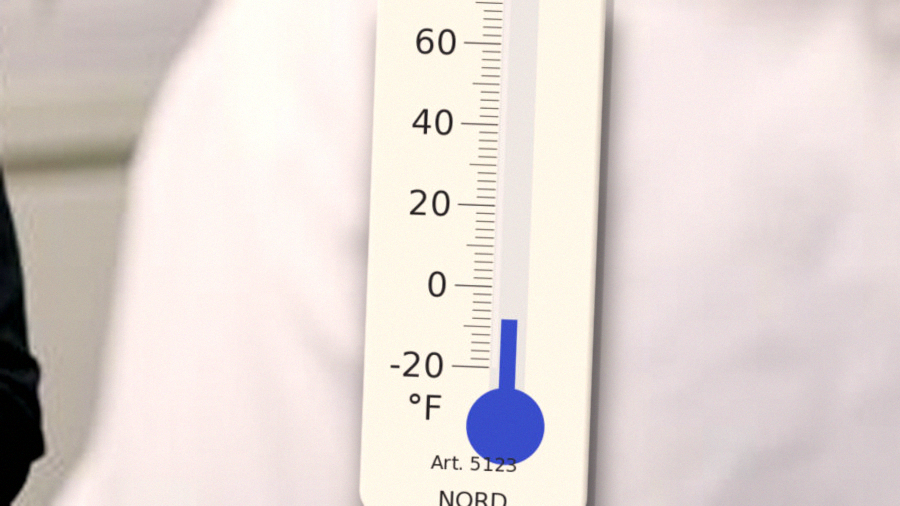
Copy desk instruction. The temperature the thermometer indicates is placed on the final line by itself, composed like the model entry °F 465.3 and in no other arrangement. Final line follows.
°F -8
